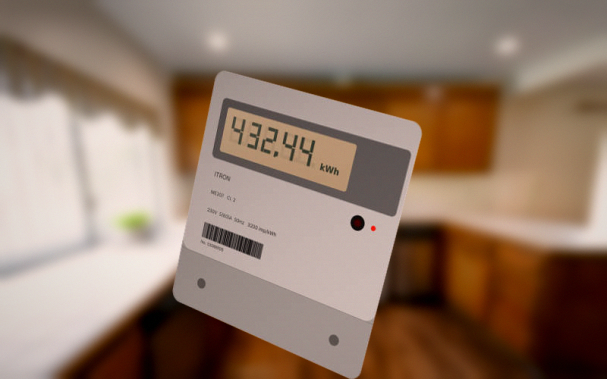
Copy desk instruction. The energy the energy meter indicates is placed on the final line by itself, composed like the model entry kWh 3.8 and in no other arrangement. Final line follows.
kWh 432.44
